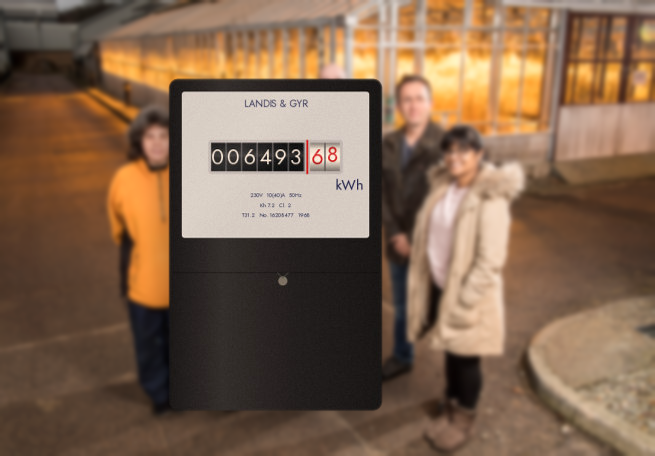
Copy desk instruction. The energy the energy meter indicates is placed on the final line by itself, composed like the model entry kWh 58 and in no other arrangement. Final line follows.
kWh 6493.68
